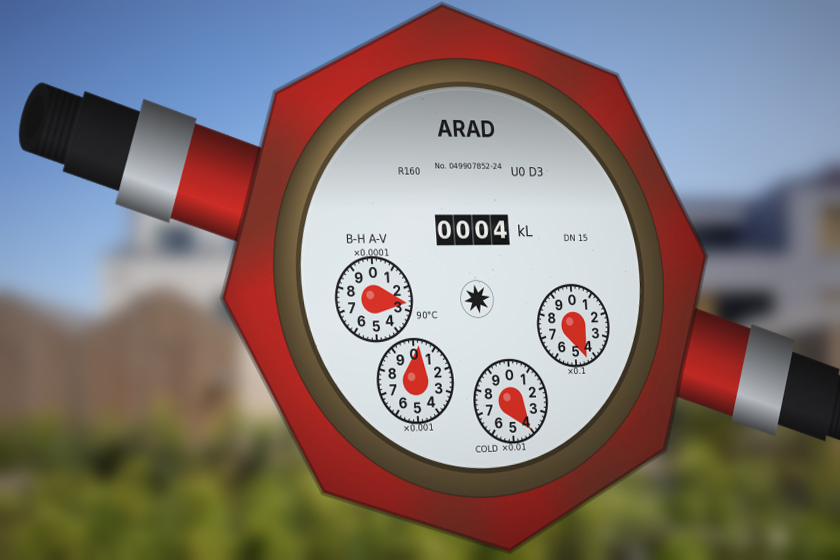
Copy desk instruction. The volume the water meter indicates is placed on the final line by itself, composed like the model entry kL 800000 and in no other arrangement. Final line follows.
kL 4.4402
